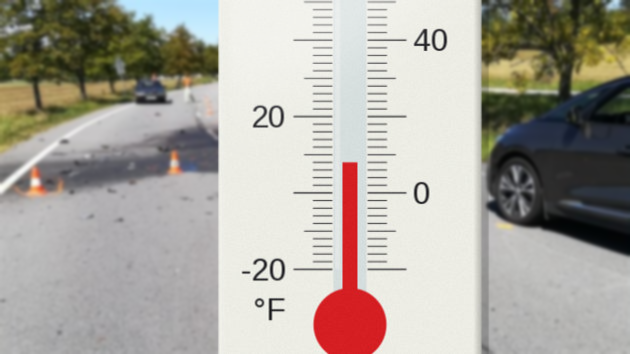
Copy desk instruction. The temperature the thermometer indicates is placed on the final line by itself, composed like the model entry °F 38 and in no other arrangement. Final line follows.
°F 8
